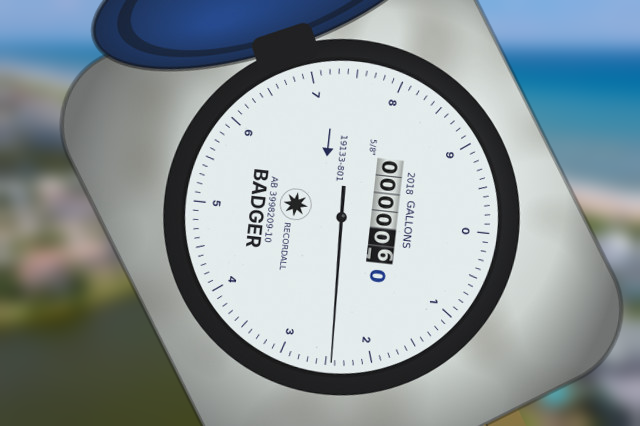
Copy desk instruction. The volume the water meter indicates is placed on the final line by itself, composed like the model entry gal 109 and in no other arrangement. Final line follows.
gal 62.4
